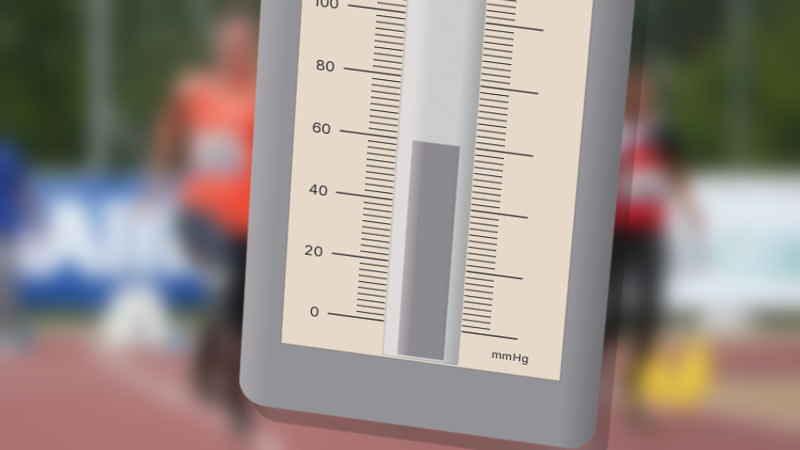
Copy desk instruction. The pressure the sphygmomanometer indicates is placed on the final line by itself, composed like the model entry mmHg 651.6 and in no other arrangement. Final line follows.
mmHg 60
